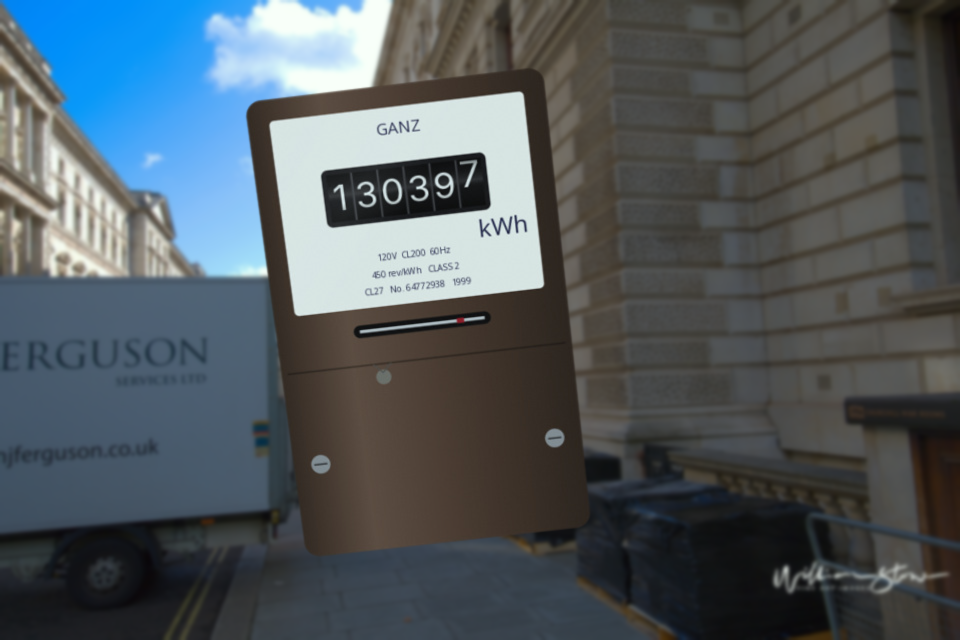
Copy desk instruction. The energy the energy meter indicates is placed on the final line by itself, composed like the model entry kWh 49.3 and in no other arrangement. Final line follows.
kWh 130397
